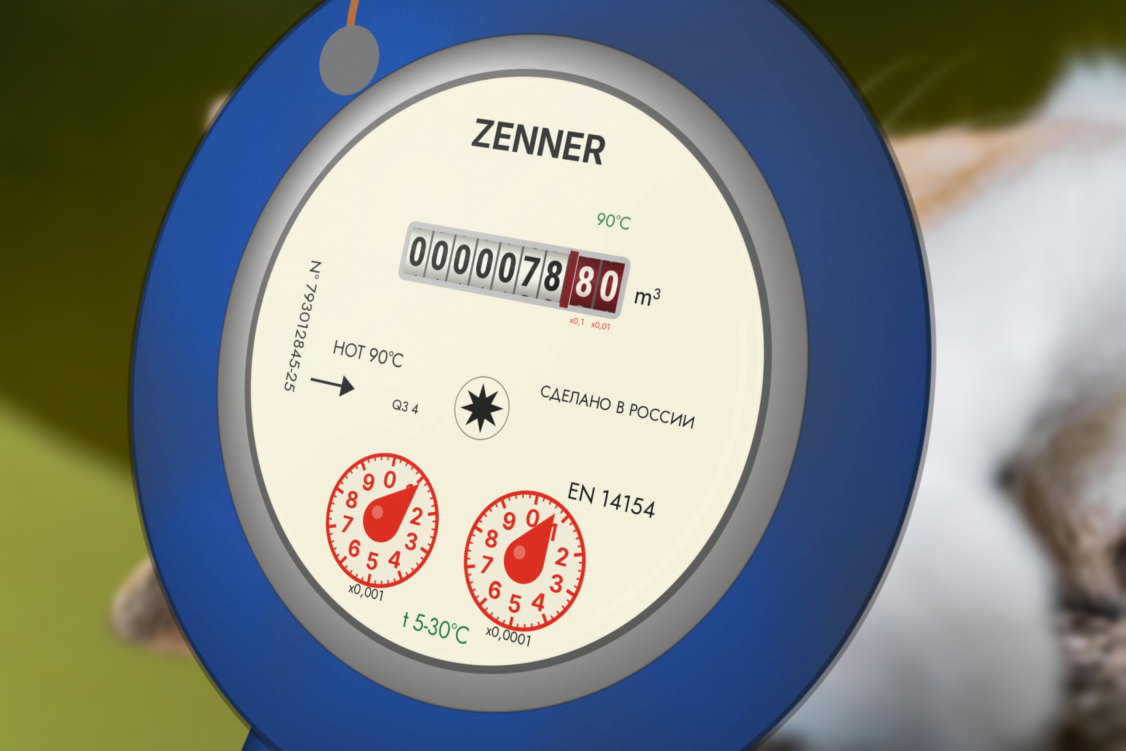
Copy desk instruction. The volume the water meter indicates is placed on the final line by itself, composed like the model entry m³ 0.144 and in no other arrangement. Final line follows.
m³ 78.8010
